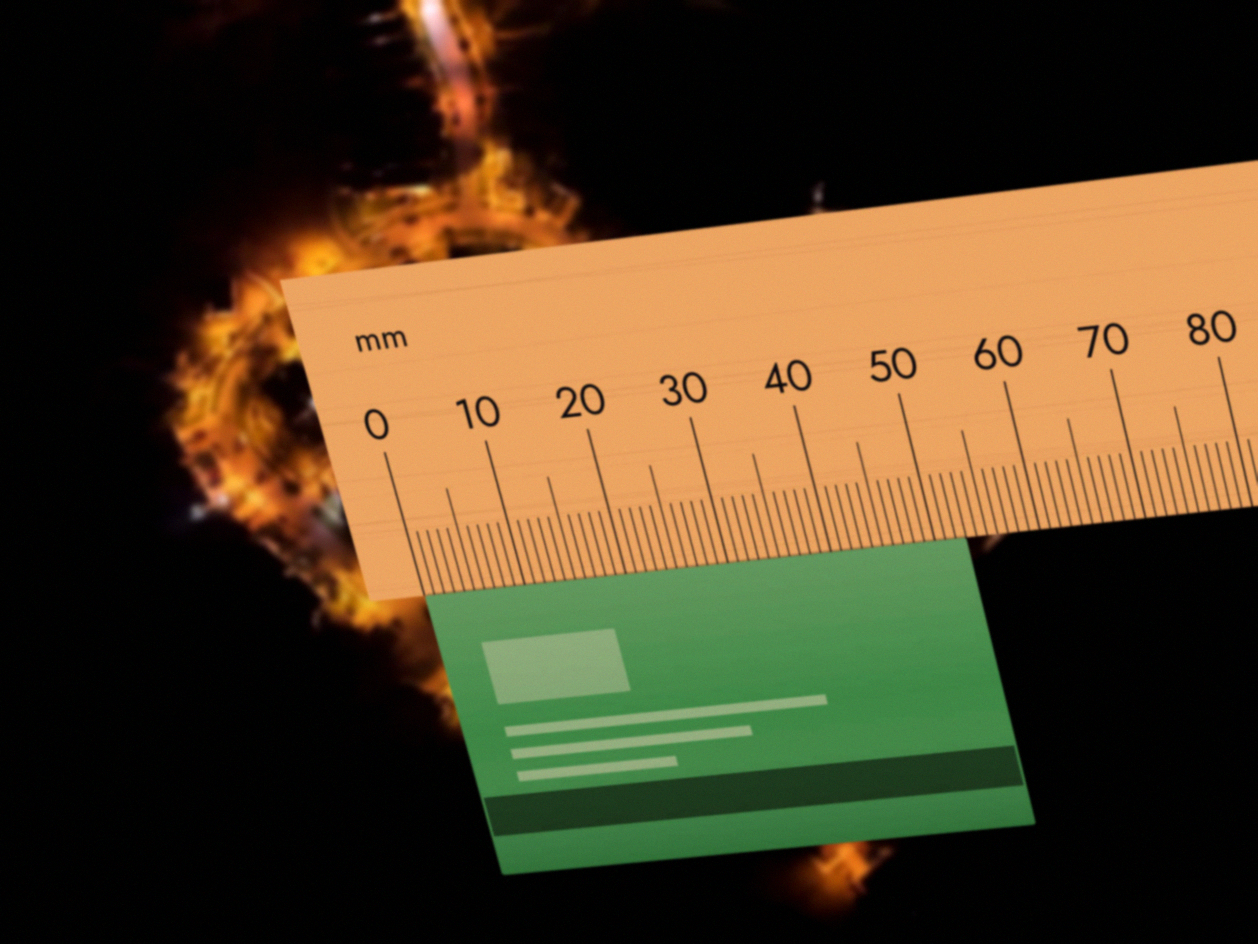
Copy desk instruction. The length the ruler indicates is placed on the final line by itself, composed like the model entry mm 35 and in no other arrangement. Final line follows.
mm 53
